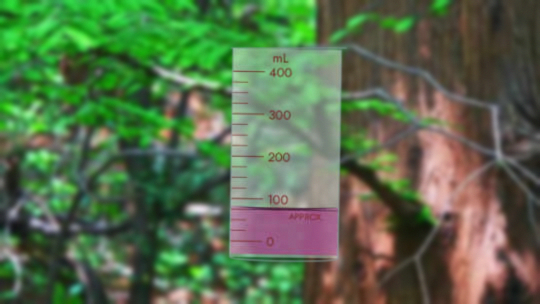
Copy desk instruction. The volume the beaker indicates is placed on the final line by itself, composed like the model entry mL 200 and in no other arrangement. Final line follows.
mL 75
